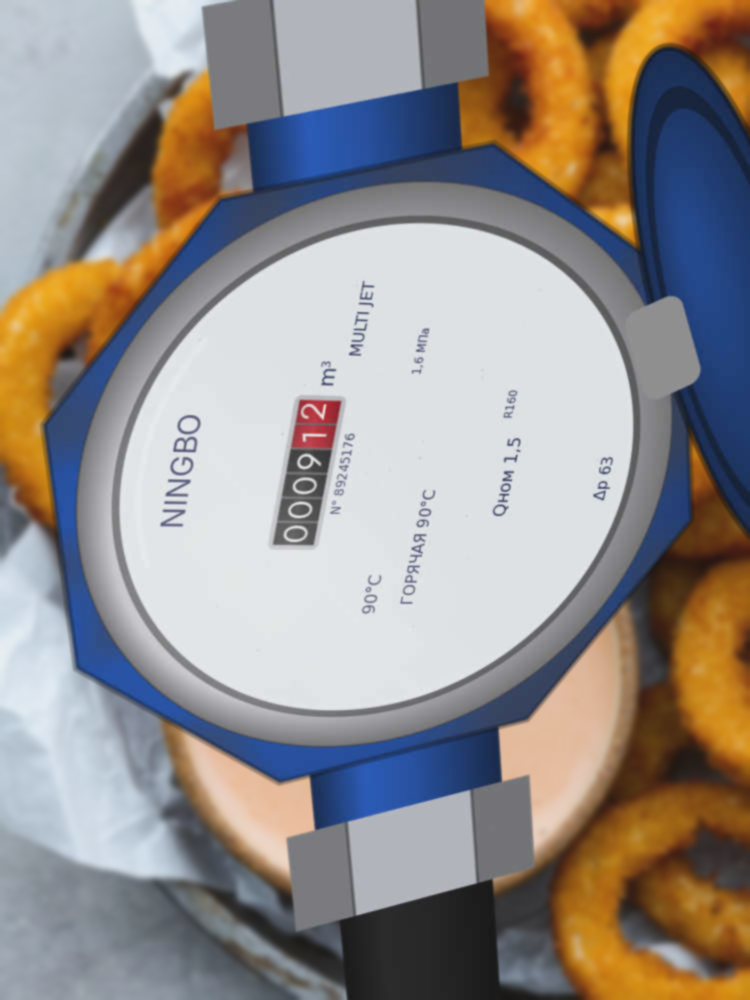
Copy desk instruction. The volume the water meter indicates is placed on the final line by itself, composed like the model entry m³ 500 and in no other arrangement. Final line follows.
m³ 9.12
